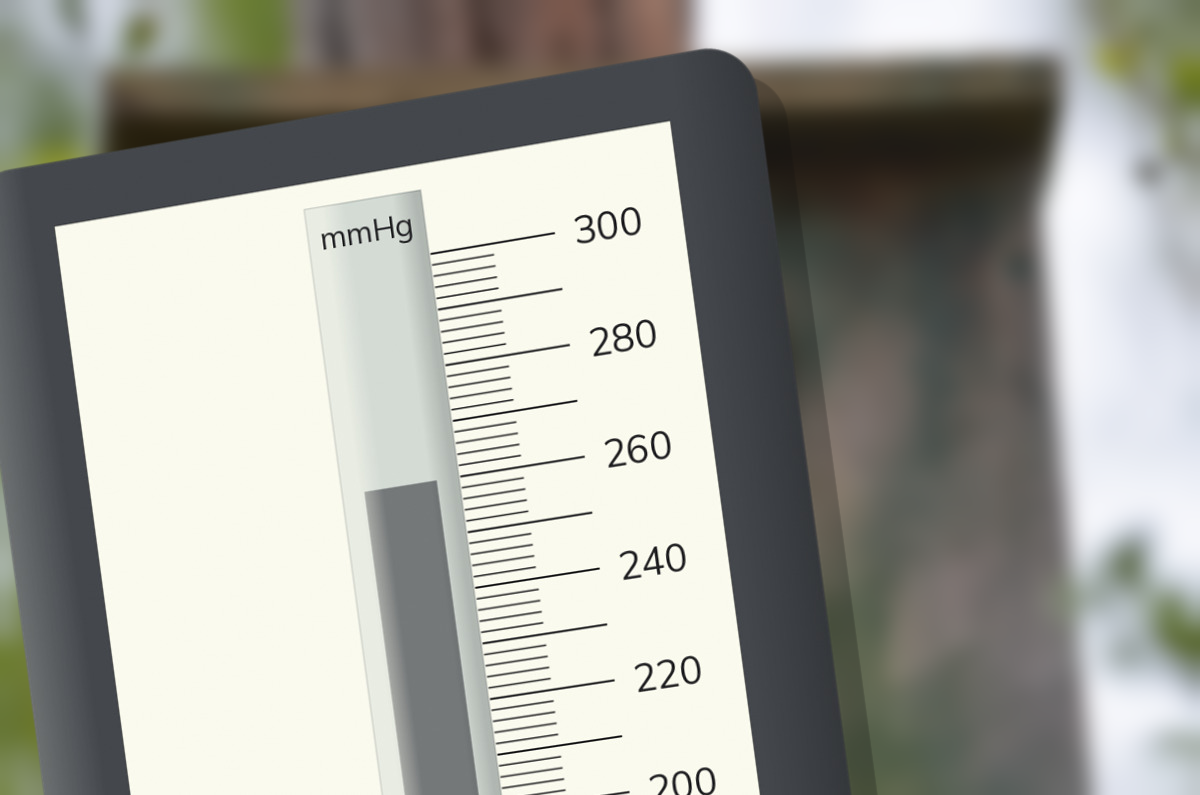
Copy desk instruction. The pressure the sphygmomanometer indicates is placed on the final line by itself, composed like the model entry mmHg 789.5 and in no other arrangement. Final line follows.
mmHg 260
